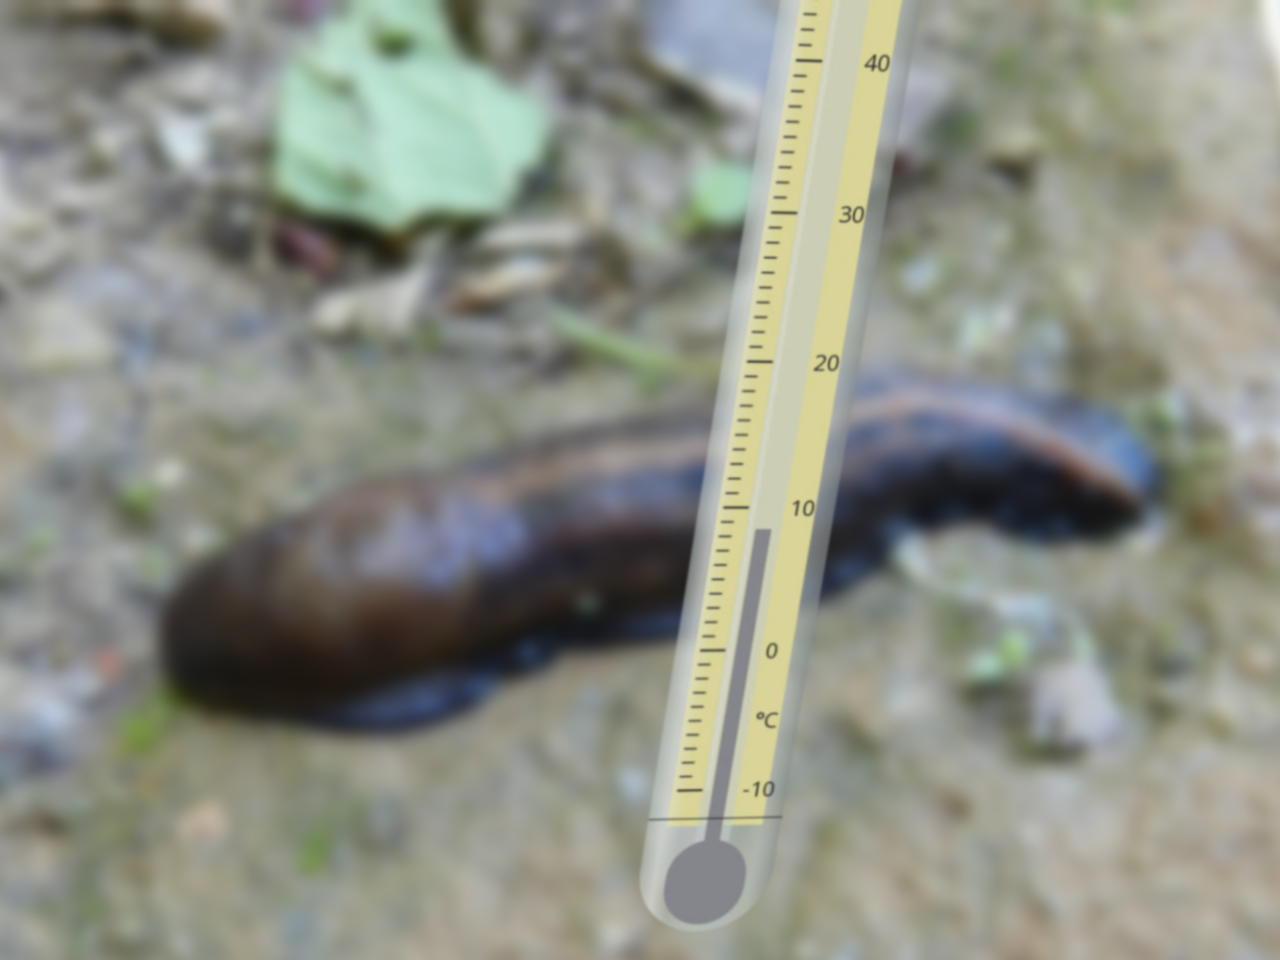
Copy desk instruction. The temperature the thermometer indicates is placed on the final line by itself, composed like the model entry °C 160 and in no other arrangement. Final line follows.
°C 8.5
